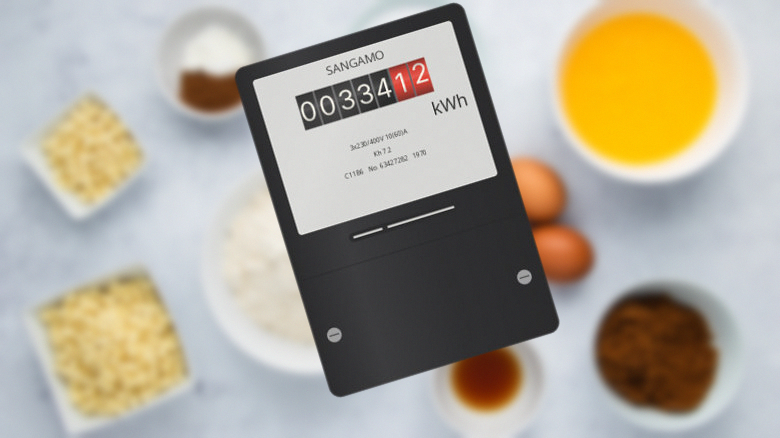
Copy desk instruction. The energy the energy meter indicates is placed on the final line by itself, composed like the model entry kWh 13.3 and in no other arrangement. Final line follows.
kWh 334.12
